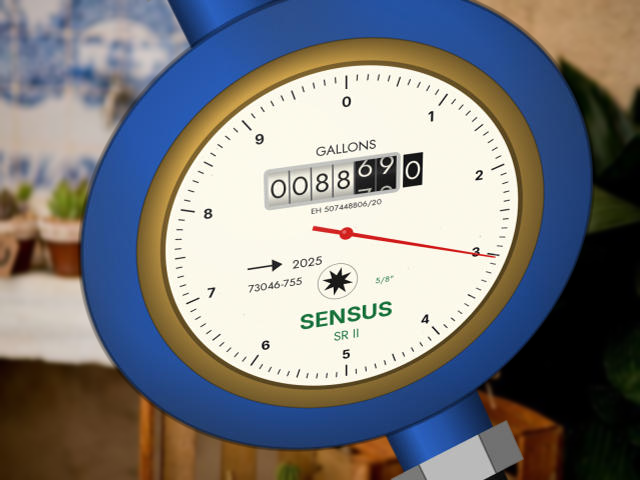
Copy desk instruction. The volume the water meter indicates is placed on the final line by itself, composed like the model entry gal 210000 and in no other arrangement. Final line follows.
gal 88693.0
